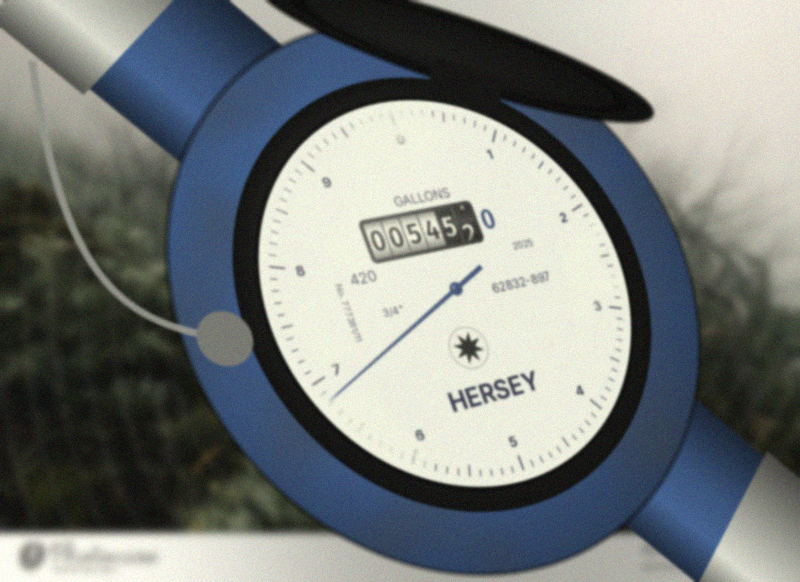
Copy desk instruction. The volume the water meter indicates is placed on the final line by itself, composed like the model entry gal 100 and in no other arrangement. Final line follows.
gal 54516.8
